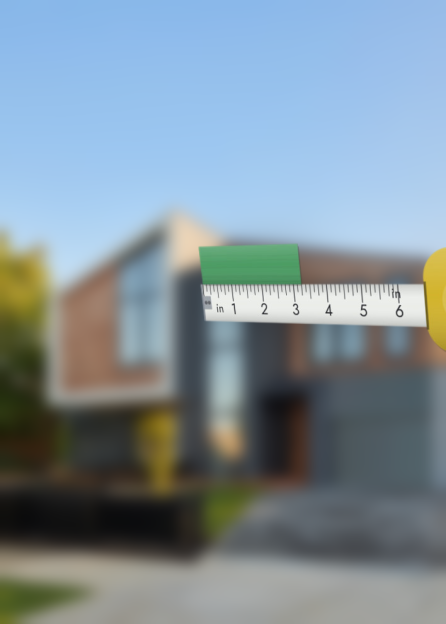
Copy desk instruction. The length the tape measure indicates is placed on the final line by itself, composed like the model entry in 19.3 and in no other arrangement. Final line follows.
in 3.25
